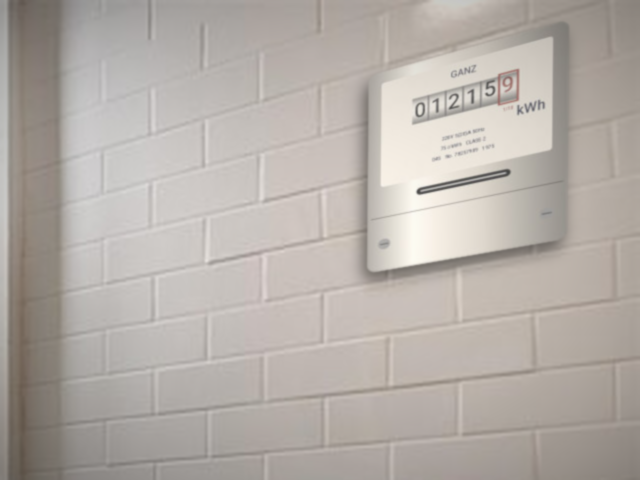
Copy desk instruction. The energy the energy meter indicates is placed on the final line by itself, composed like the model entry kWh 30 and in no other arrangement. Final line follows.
kWh 1215.9
